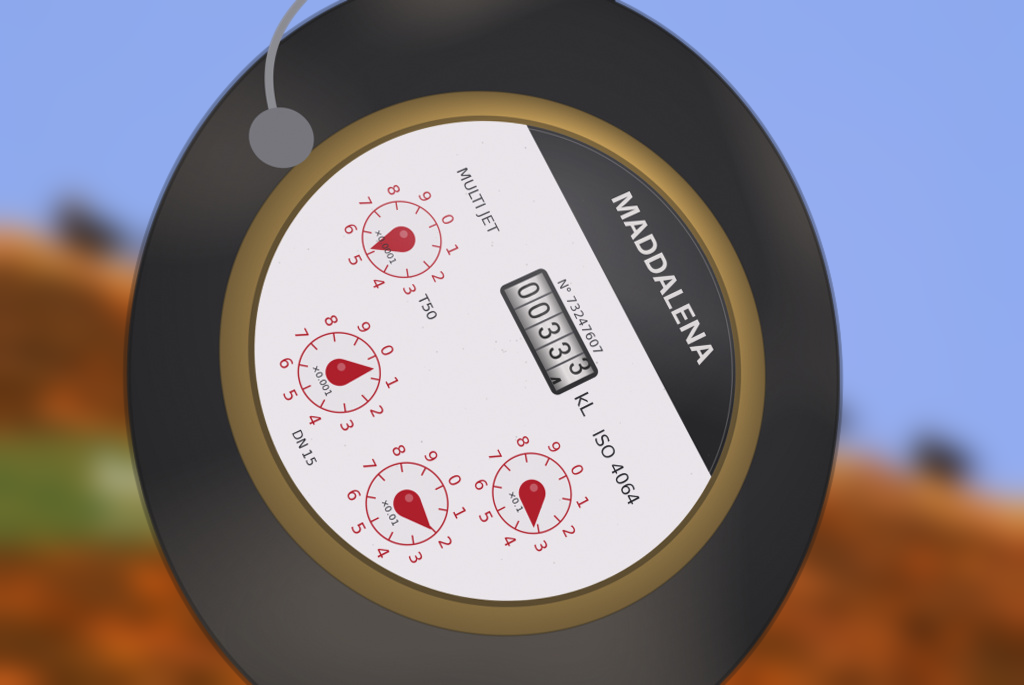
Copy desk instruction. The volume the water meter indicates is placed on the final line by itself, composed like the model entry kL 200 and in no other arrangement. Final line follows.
kL 333.3205
